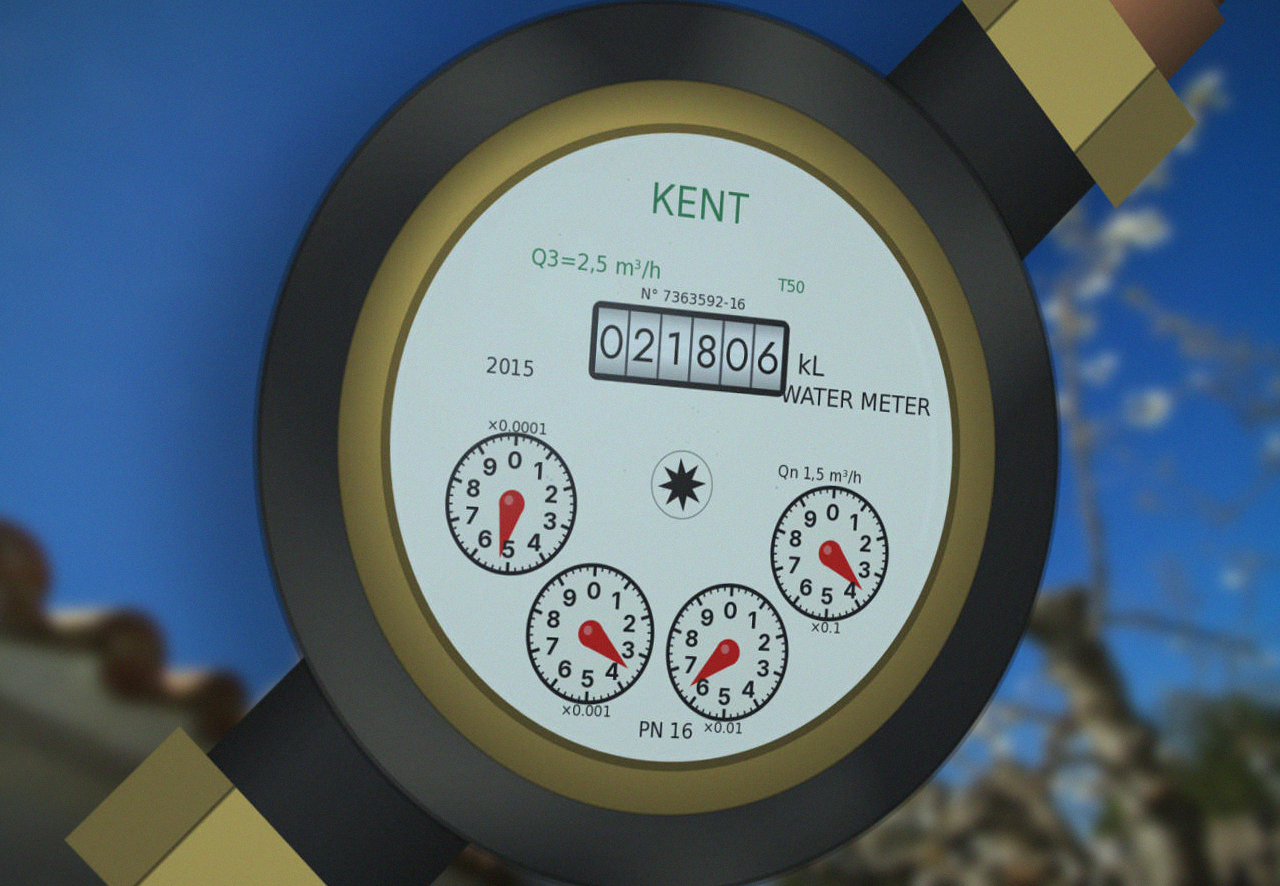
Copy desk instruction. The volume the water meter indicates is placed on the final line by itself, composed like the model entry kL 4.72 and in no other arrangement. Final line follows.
kL 21806.3635
